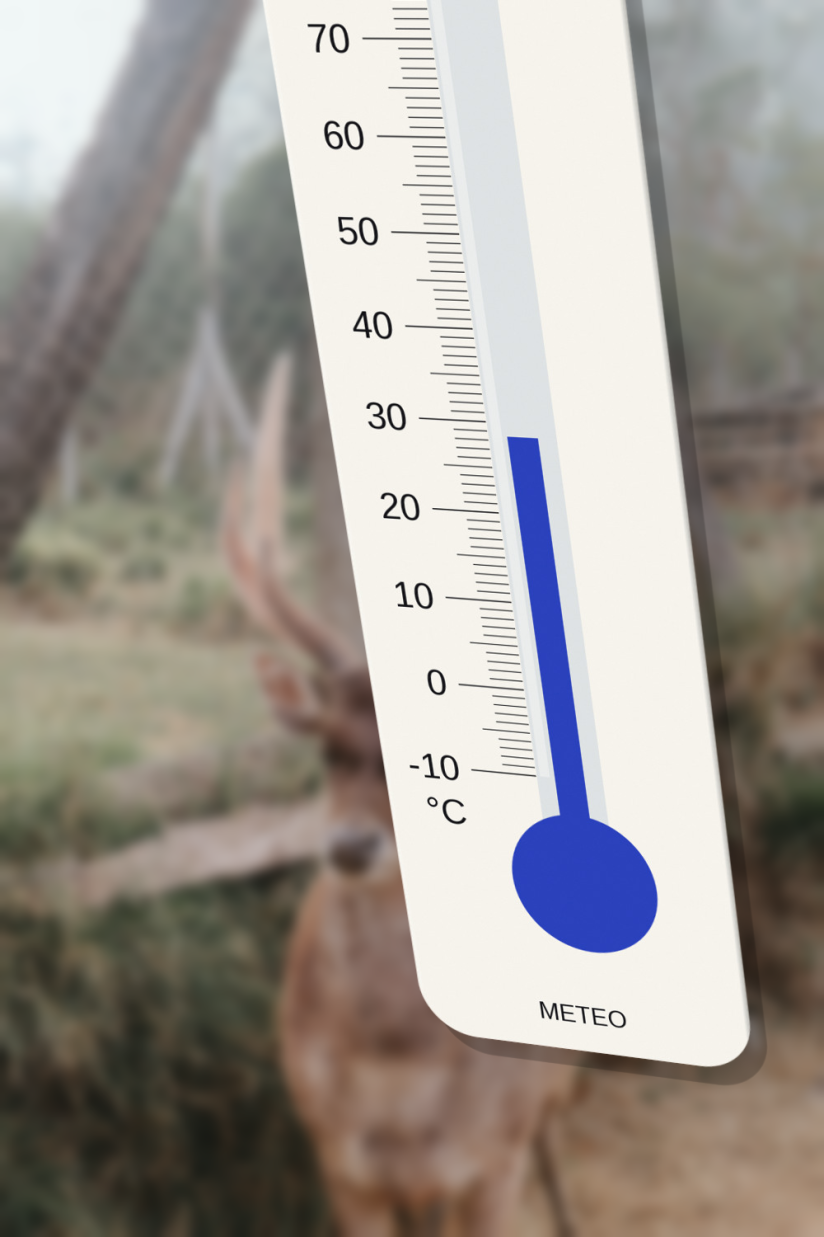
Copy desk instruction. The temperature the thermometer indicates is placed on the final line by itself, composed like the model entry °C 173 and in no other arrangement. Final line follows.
°C 28.5
